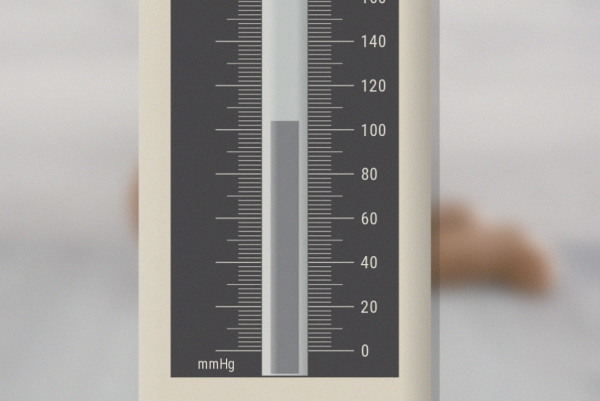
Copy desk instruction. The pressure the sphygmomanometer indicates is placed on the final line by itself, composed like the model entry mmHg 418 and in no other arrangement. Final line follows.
mmHg 104
